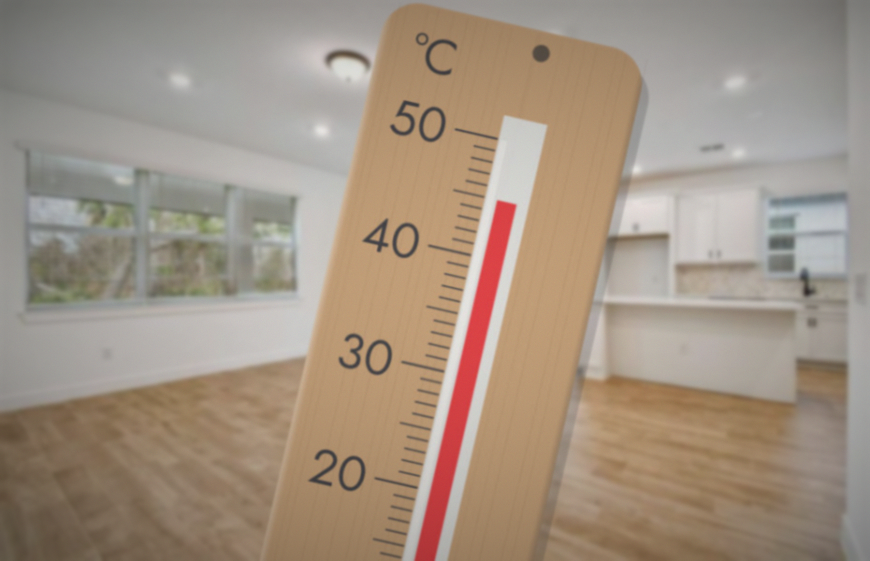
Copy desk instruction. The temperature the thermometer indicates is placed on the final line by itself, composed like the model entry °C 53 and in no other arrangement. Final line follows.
°C 45
